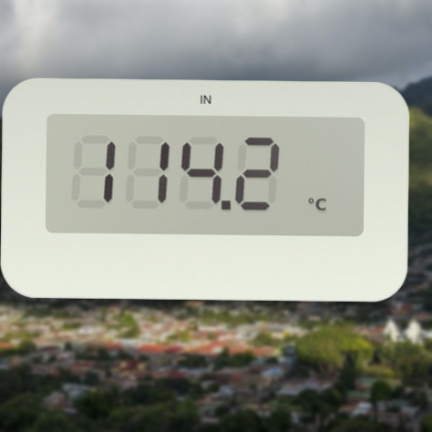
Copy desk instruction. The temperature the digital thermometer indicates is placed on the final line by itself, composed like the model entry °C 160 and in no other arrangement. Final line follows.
°C 114.2
